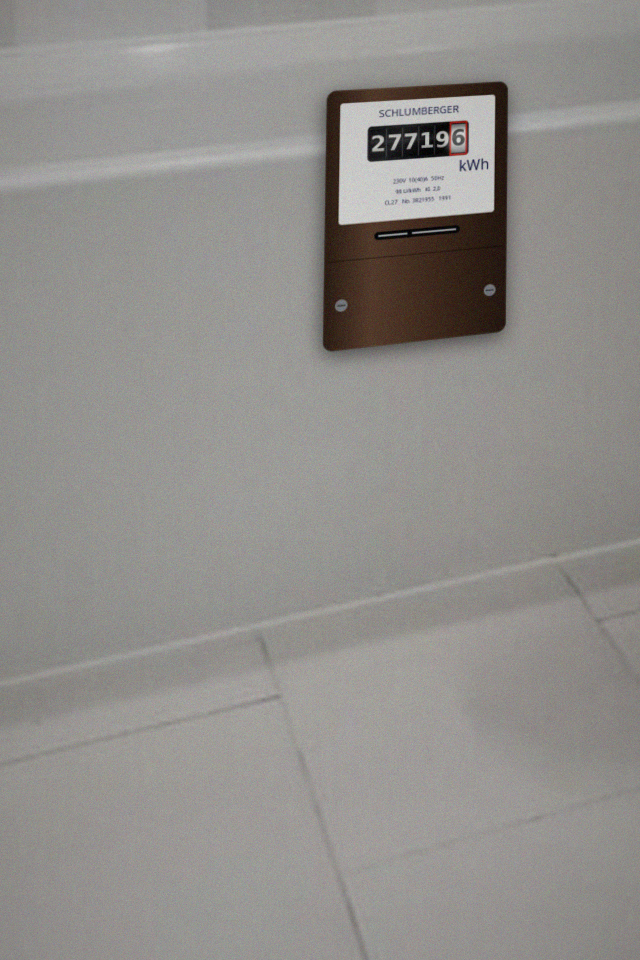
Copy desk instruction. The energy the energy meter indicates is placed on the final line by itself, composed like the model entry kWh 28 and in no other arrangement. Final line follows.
kWh 27719.6
